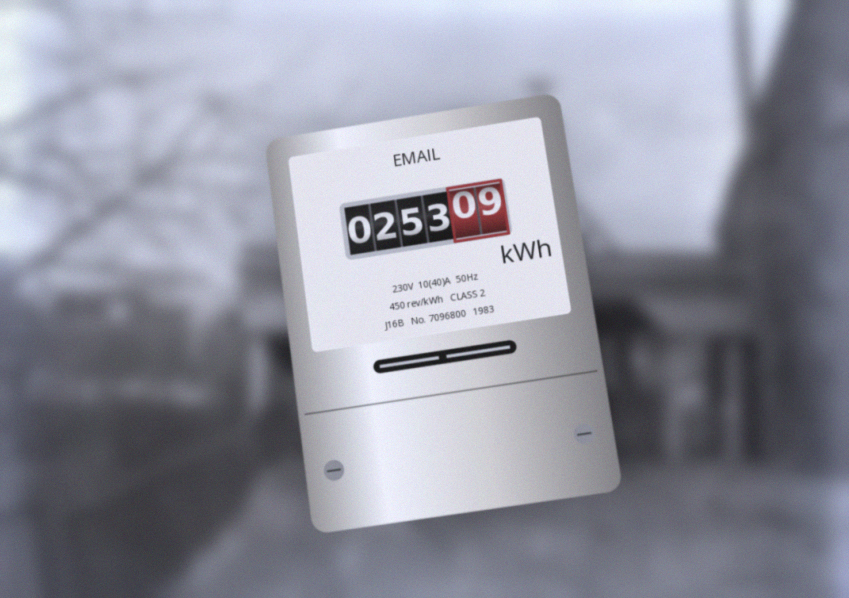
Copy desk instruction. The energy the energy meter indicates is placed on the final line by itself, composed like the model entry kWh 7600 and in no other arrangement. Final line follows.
kWh 253.09
